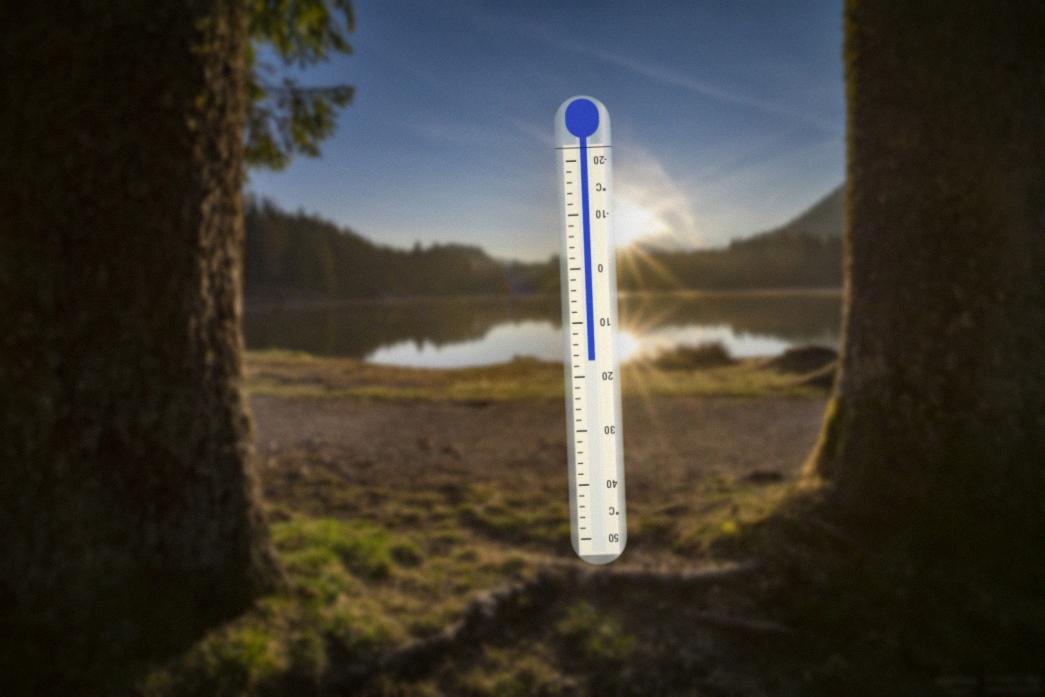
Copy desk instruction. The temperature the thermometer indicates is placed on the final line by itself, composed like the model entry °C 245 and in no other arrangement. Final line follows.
°C 17
